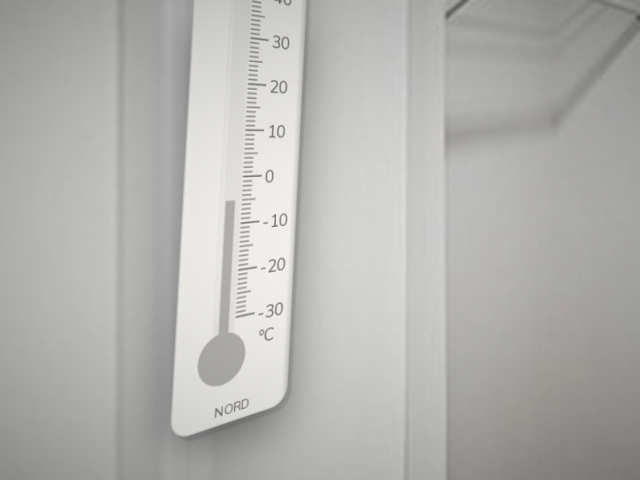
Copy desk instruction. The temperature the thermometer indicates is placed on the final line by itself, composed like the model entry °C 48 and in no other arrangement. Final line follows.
°C -5
